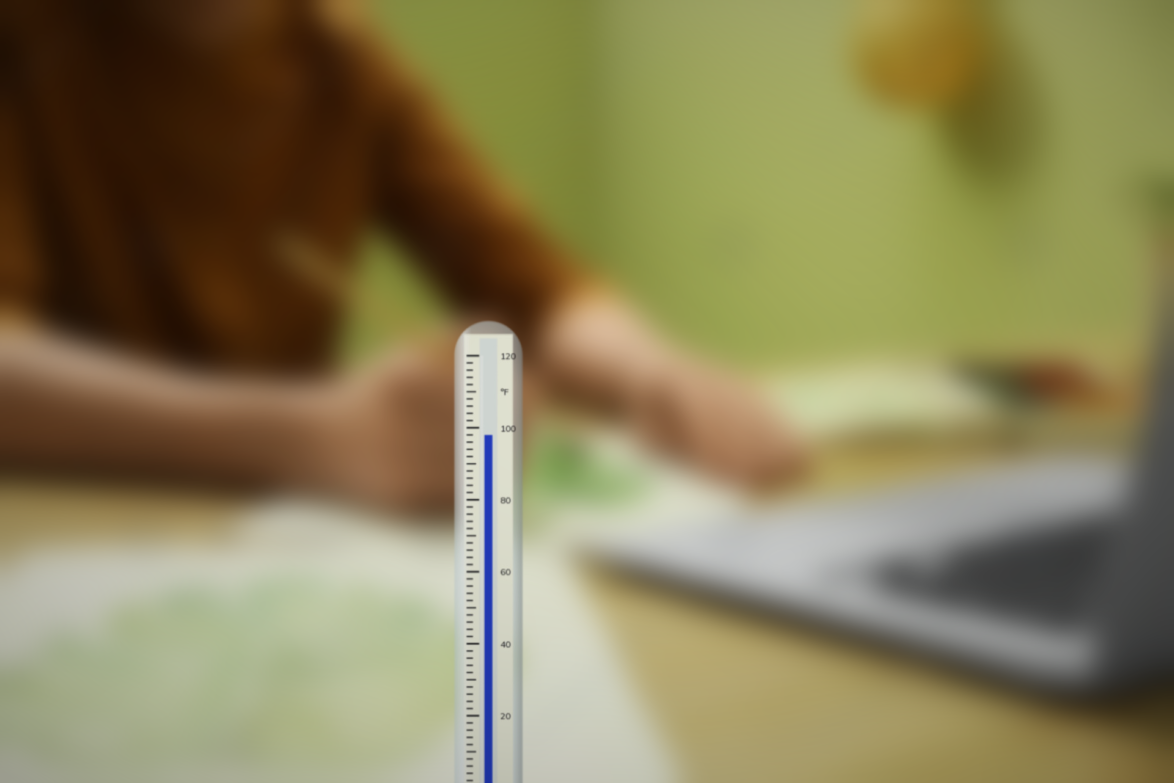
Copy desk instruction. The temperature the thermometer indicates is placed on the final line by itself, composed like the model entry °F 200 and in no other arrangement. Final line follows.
°F 98
